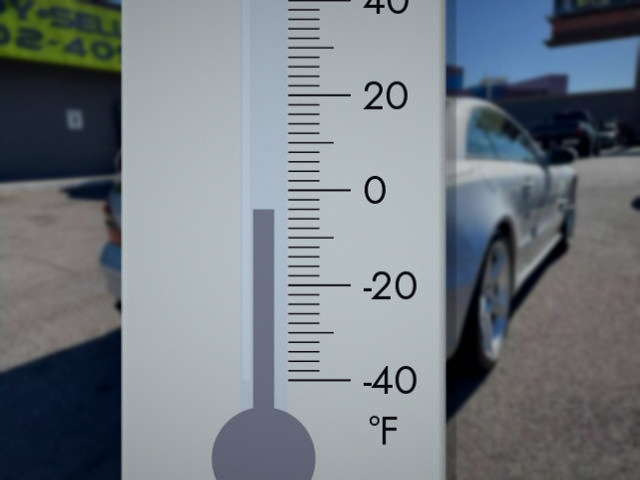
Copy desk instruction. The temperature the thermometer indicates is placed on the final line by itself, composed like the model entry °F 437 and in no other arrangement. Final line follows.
°F -4
